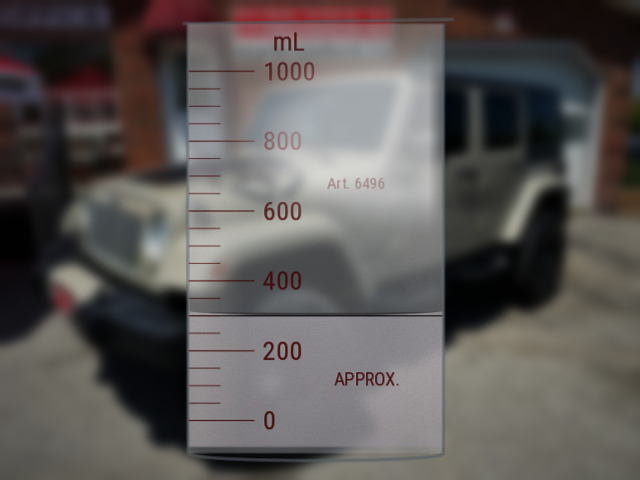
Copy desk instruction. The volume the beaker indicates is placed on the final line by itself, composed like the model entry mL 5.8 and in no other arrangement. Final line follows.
mL 300
